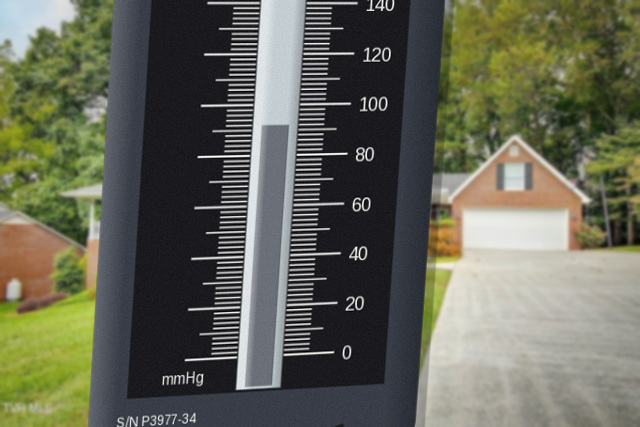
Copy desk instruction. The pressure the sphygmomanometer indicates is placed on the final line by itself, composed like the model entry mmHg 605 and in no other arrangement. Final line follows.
mmHg 92
